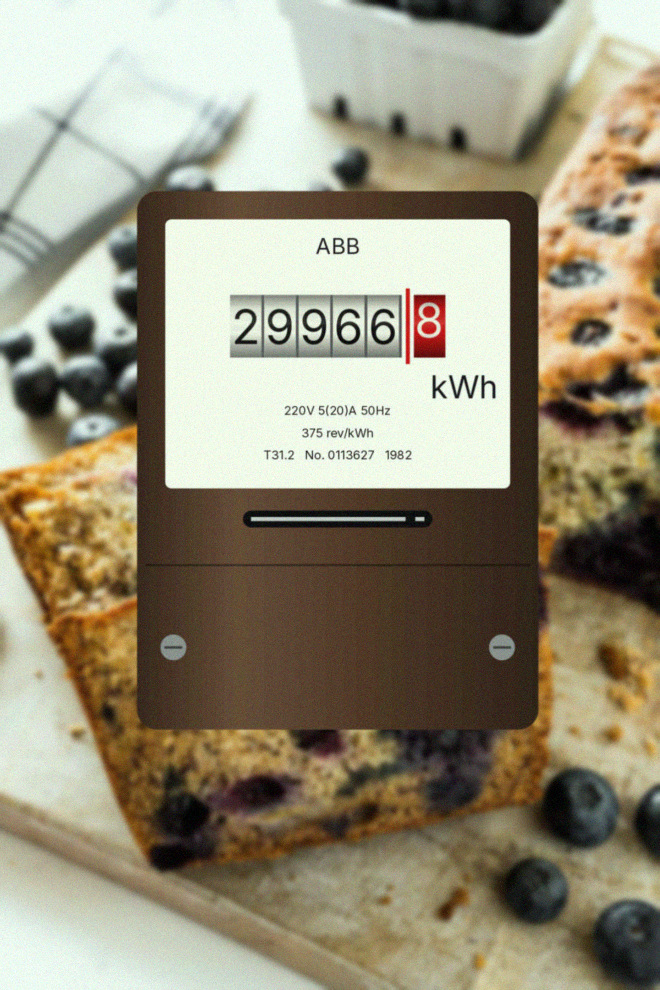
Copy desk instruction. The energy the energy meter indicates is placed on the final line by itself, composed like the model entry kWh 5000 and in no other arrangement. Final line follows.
kWh 29966.8
